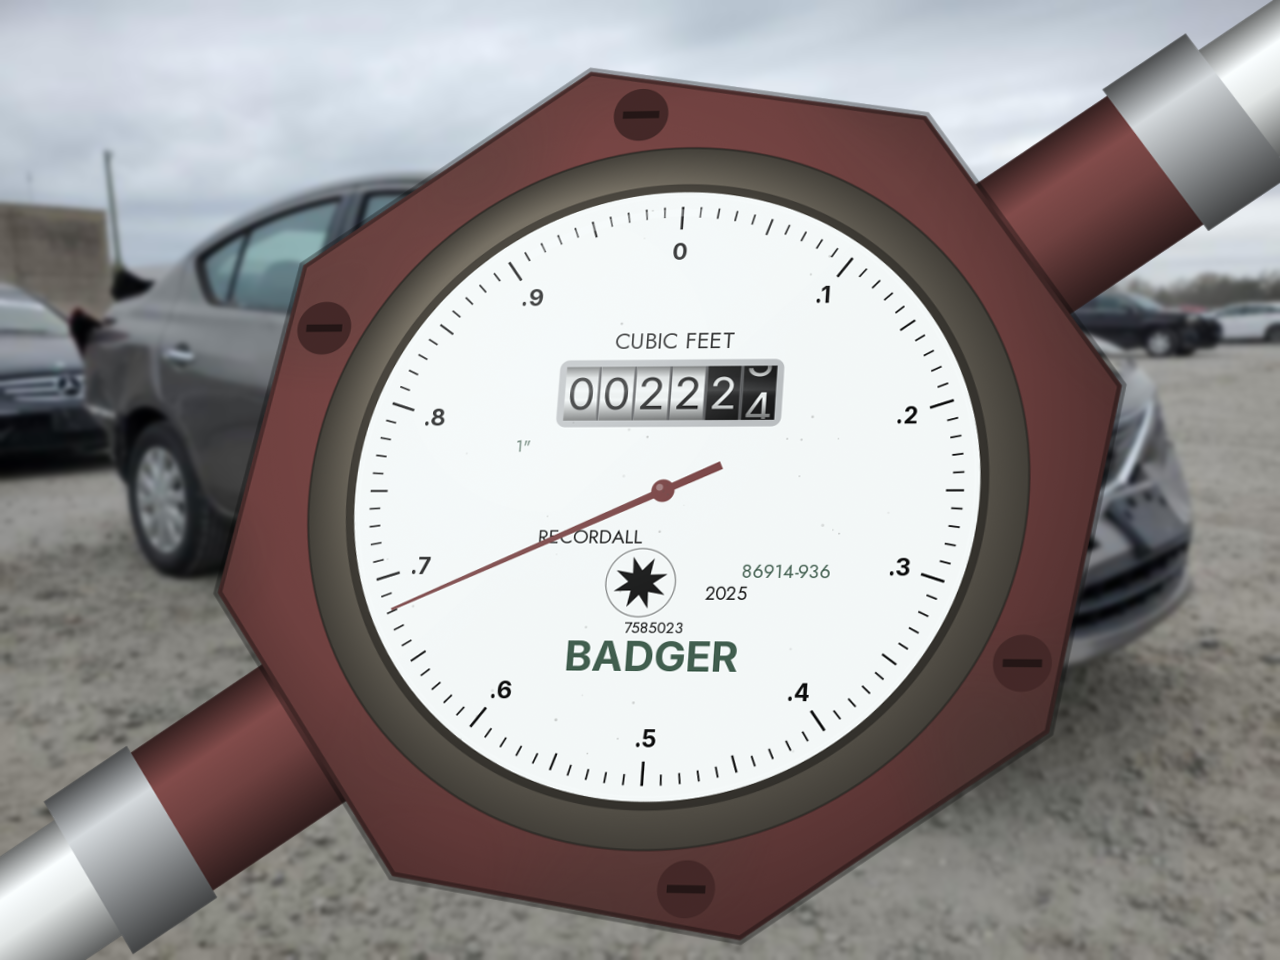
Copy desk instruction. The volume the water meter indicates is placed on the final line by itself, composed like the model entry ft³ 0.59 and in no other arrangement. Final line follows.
ft³ 2223.68
